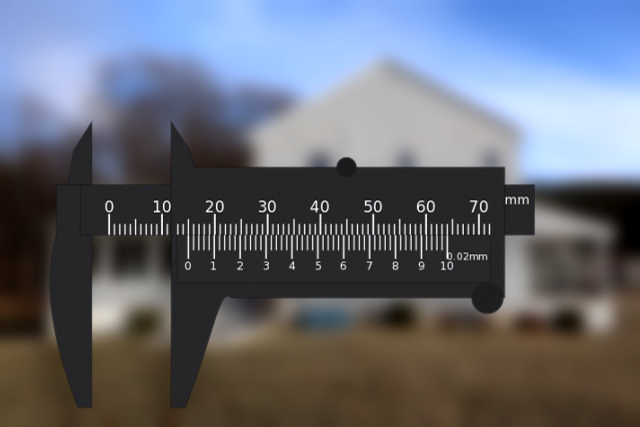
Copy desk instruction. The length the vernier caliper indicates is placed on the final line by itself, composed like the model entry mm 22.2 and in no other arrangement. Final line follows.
mm 15.0
